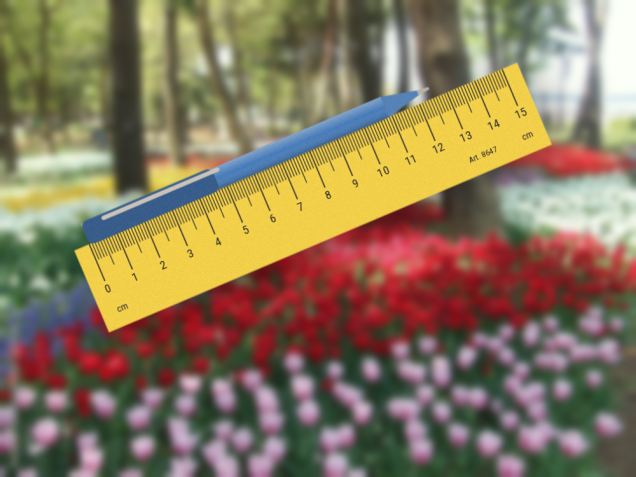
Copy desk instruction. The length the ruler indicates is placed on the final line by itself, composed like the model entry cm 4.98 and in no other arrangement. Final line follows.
cm 12.5
